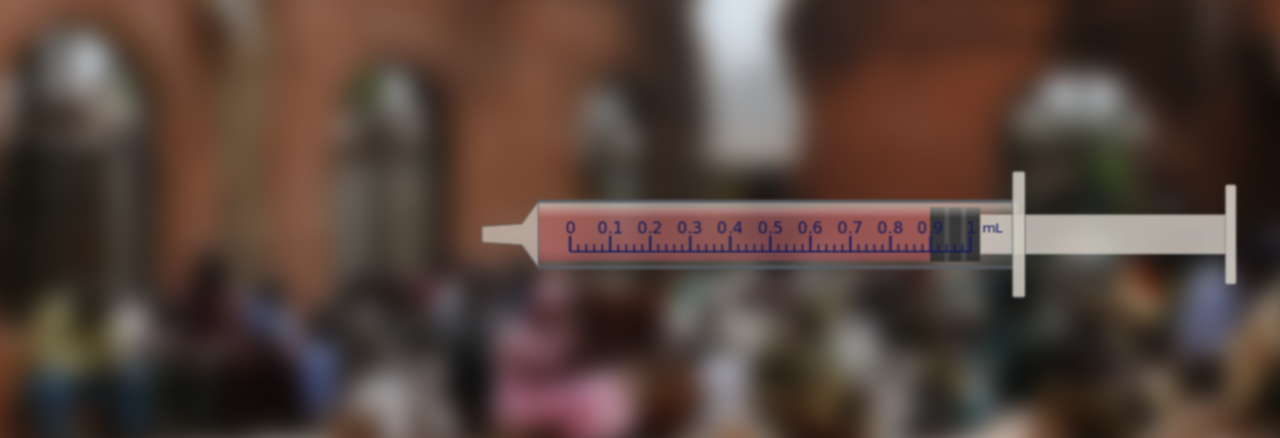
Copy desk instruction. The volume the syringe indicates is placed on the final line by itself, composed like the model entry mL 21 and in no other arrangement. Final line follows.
mL 0.9
